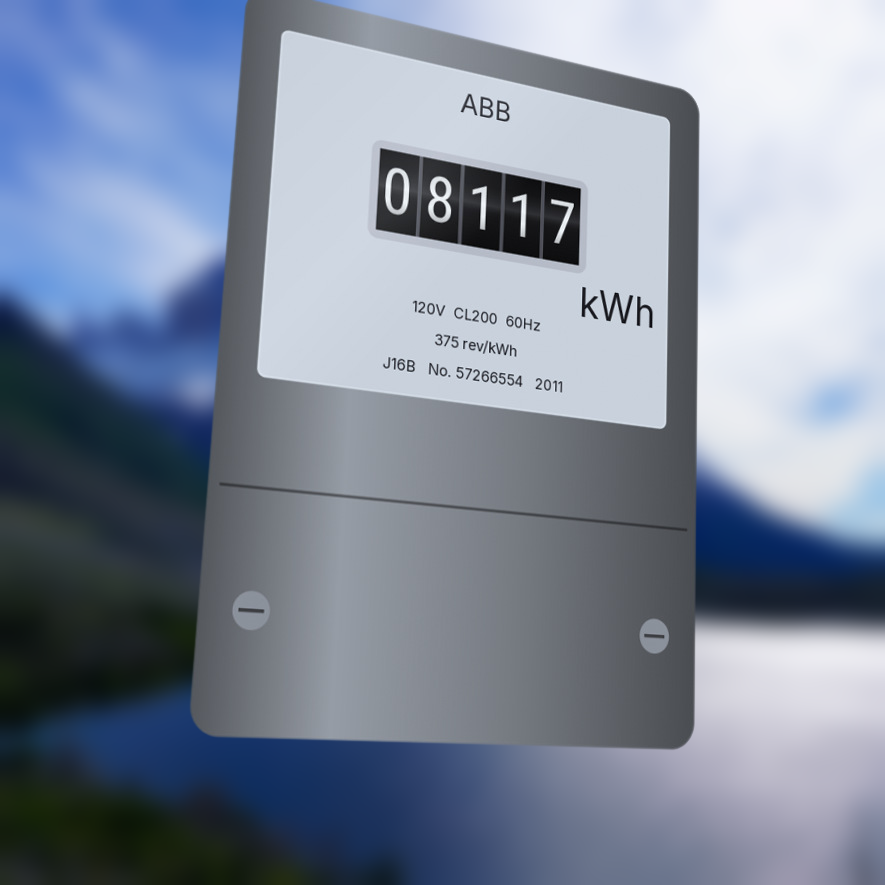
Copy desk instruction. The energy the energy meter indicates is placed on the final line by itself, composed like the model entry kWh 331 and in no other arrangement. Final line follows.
kWh 8117
